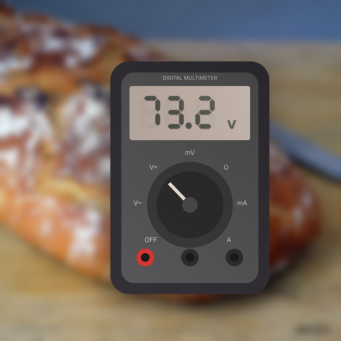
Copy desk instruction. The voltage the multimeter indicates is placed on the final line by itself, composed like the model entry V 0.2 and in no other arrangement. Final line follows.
V 73.2
